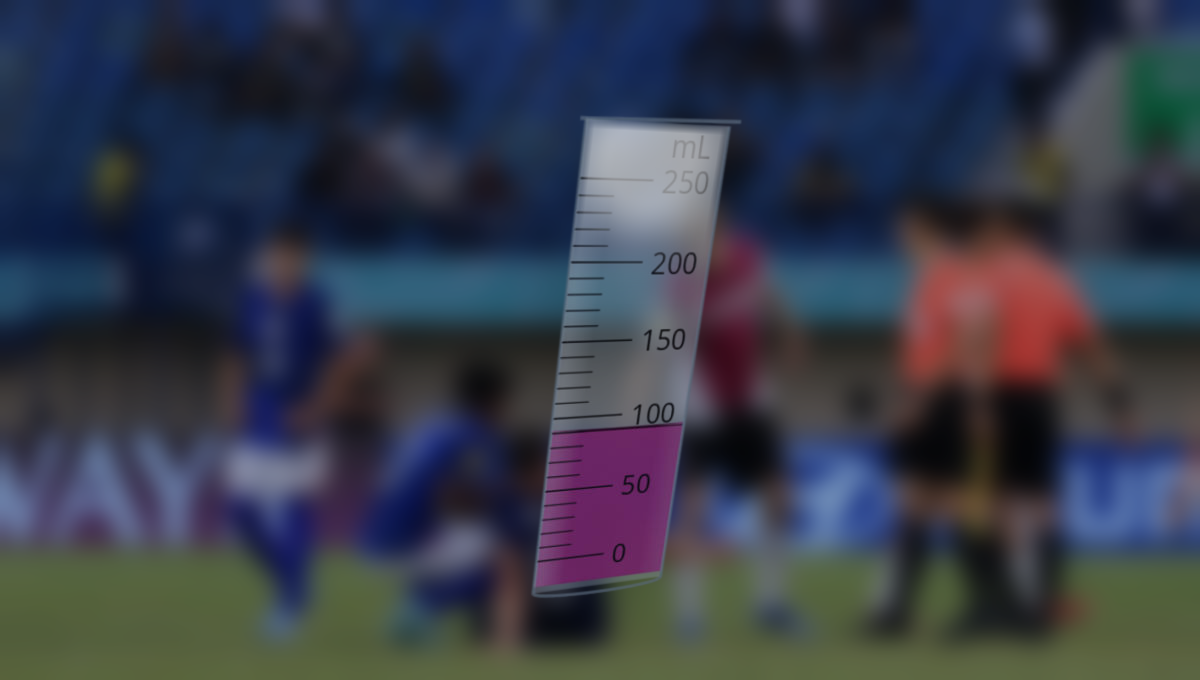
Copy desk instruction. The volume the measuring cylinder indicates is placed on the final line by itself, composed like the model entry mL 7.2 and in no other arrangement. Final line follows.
mL 90
